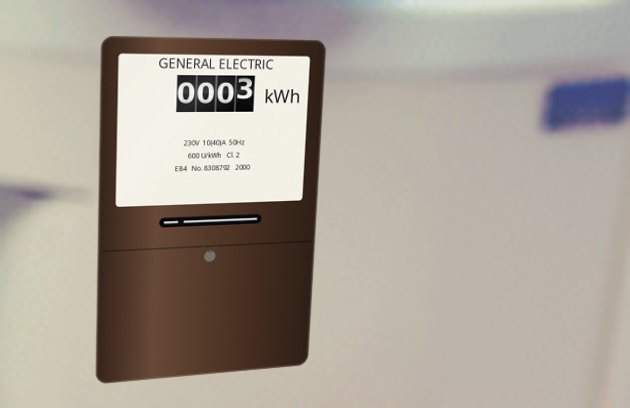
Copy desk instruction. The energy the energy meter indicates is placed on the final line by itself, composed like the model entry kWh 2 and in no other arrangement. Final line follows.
kWh 3
